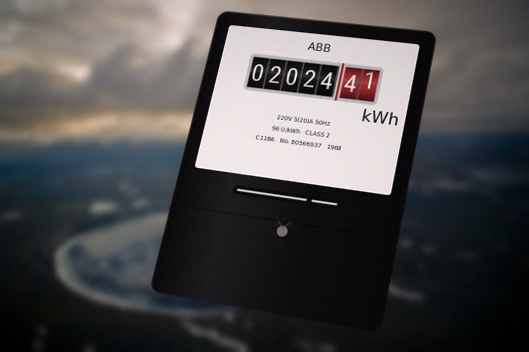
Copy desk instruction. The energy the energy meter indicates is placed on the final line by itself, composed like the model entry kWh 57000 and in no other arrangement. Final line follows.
kWh 2024.41
